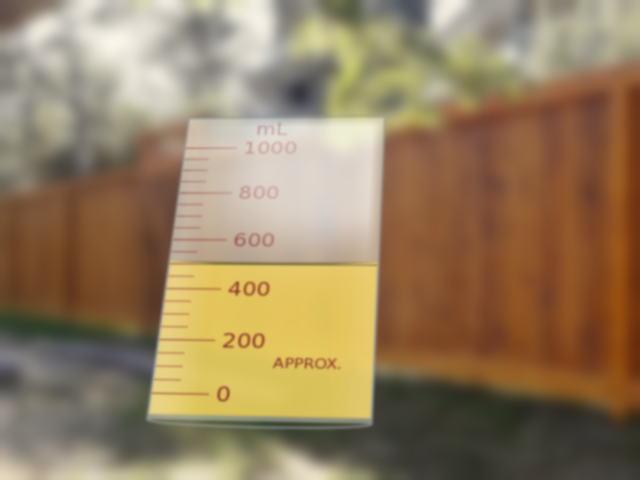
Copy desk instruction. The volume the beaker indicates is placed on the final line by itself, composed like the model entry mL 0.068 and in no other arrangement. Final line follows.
mL 500
